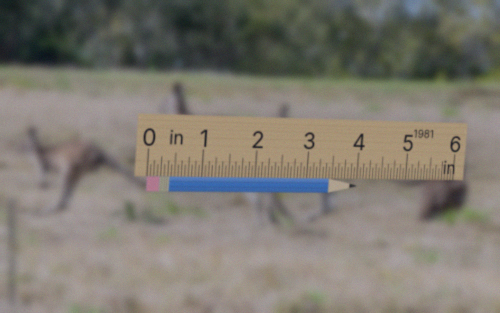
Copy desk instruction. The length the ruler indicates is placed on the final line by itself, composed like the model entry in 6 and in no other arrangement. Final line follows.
in 4
